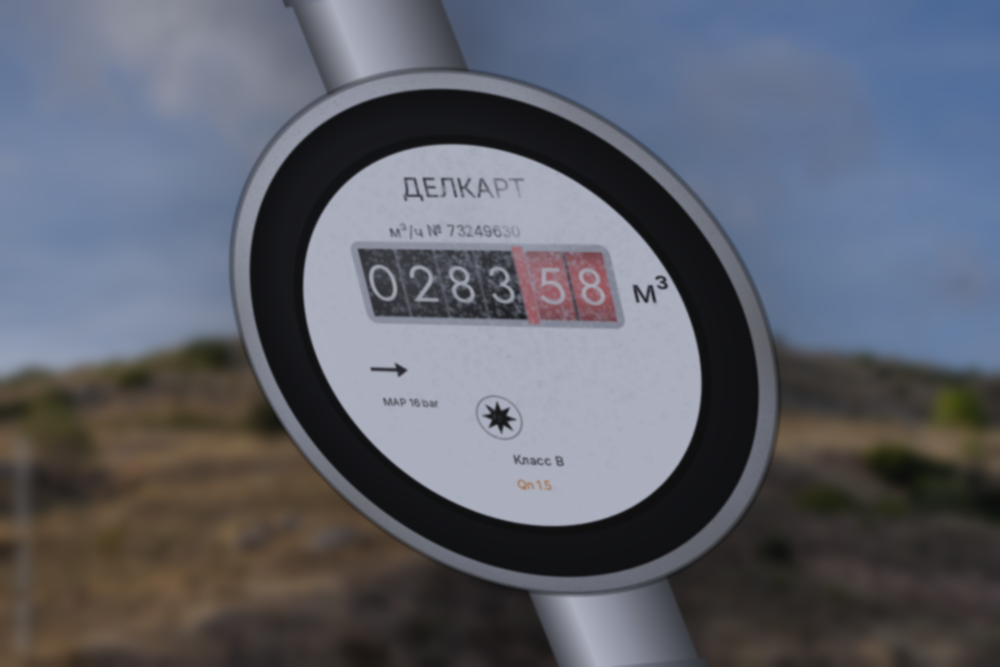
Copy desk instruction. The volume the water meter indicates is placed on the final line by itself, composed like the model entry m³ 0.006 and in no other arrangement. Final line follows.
m³ 283.58
